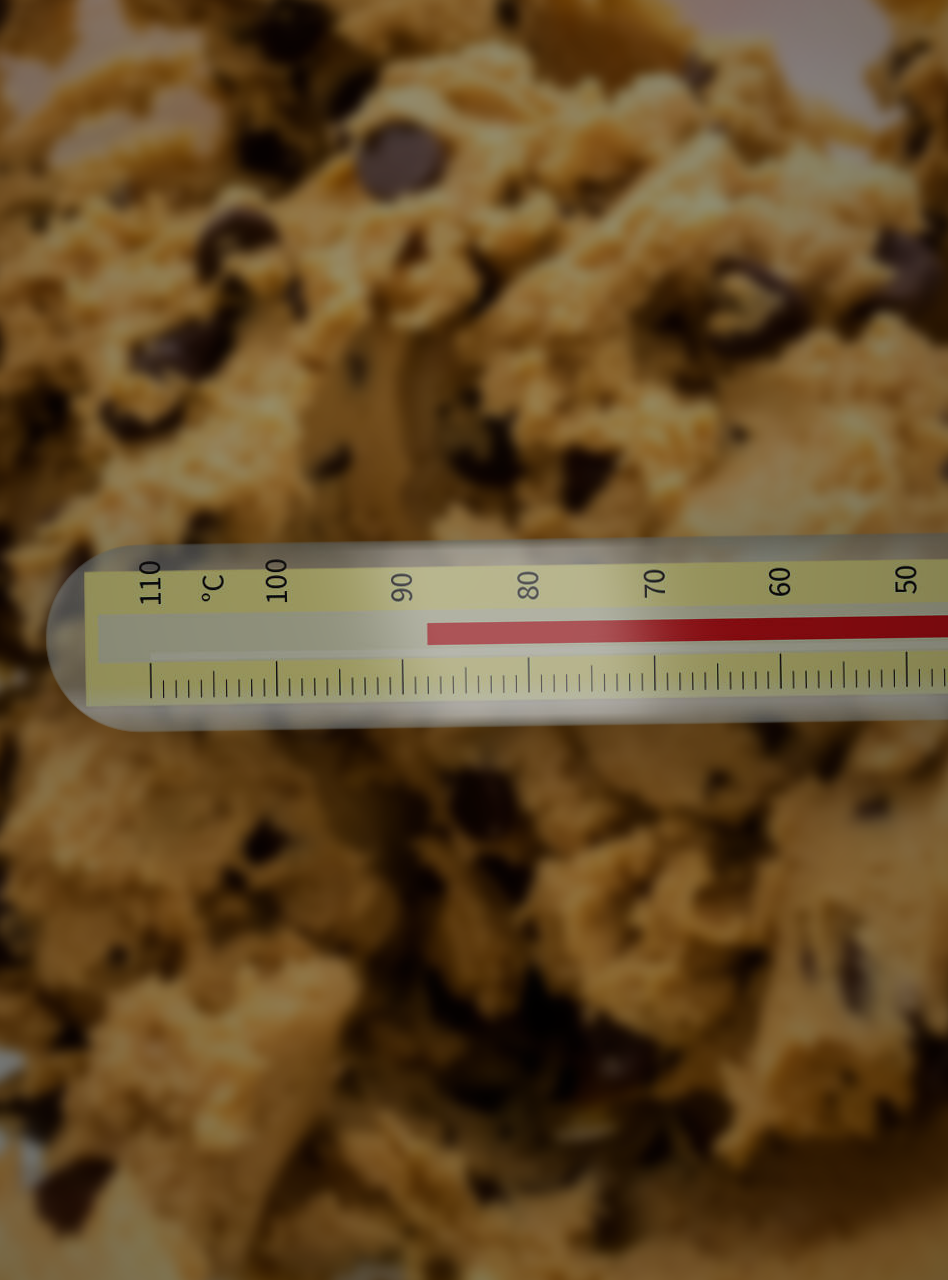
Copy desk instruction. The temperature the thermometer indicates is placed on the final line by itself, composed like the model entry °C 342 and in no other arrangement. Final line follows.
°C 88
